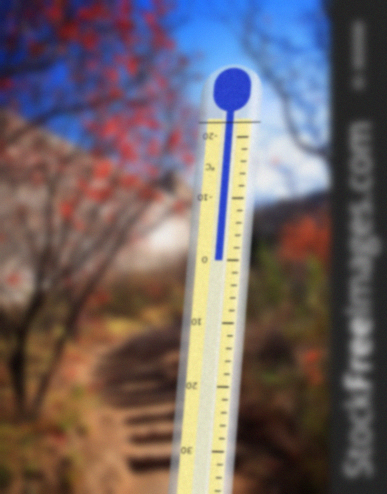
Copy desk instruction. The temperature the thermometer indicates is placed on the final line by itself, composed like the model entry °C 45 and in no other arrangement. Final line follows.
°C 0
